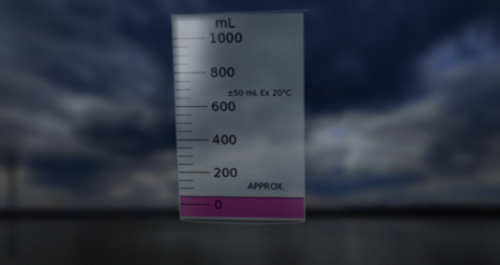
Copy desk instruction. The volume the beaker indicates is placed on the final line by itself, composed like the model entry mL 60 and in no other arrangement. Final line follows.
mL 50
